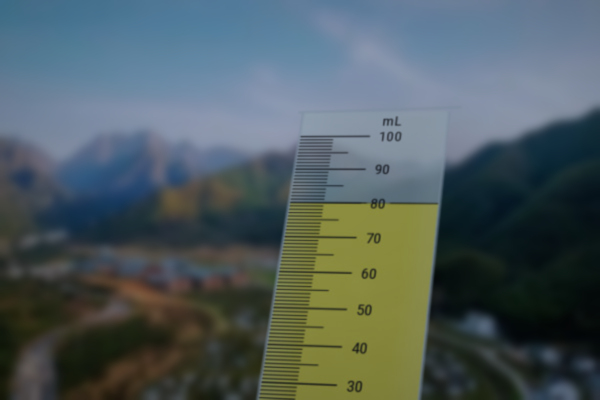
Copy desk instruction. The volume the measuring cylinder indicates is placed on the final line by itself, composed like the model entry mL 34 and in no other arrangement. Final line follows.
mL 80
